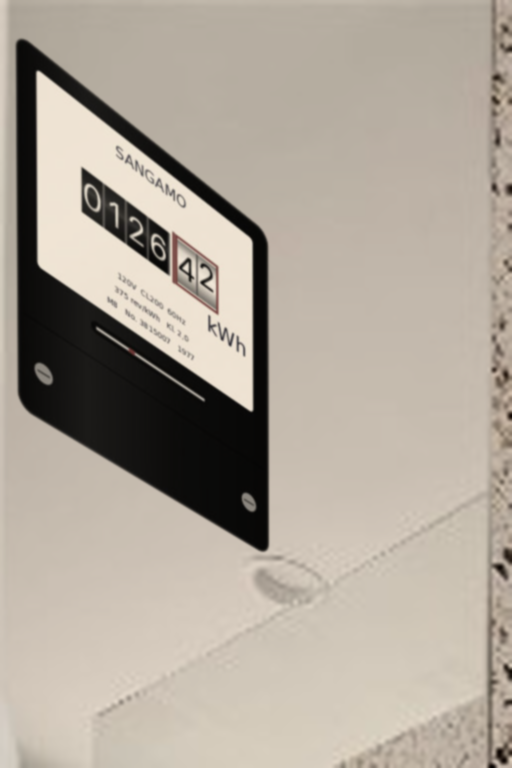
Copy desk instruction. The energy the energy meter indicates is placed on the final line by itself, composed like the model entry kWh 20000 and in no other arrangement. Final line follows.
kWh 126.42
